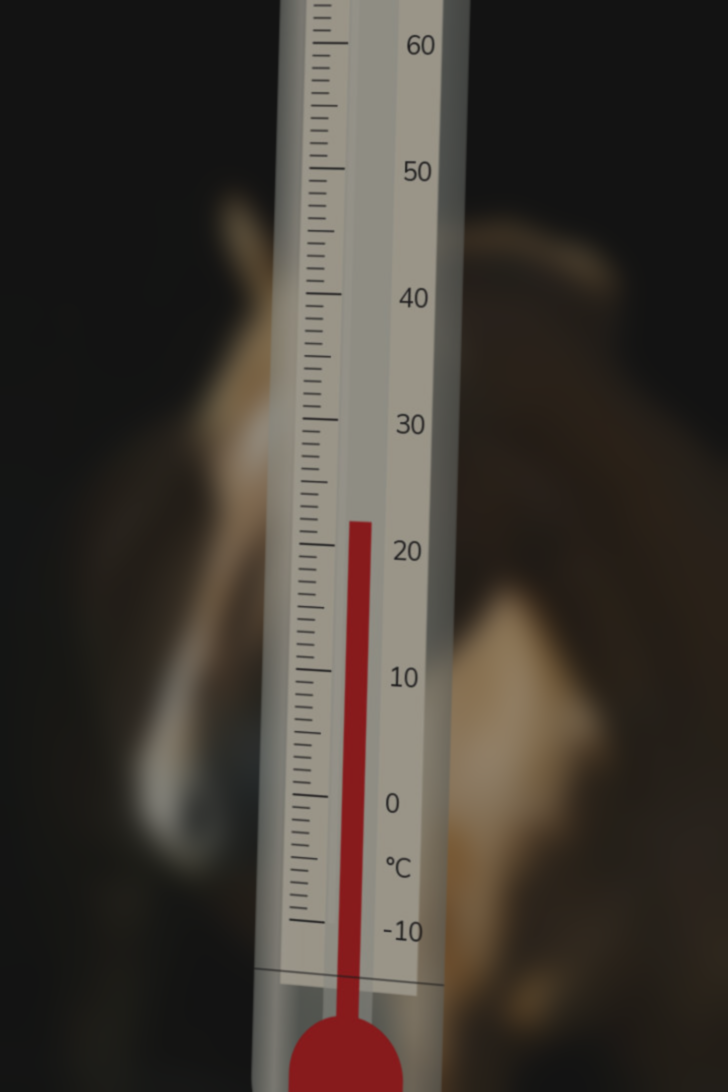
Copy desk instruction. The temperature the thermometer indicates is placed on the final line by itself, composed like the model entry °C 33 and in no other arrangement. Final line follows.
°C 22
